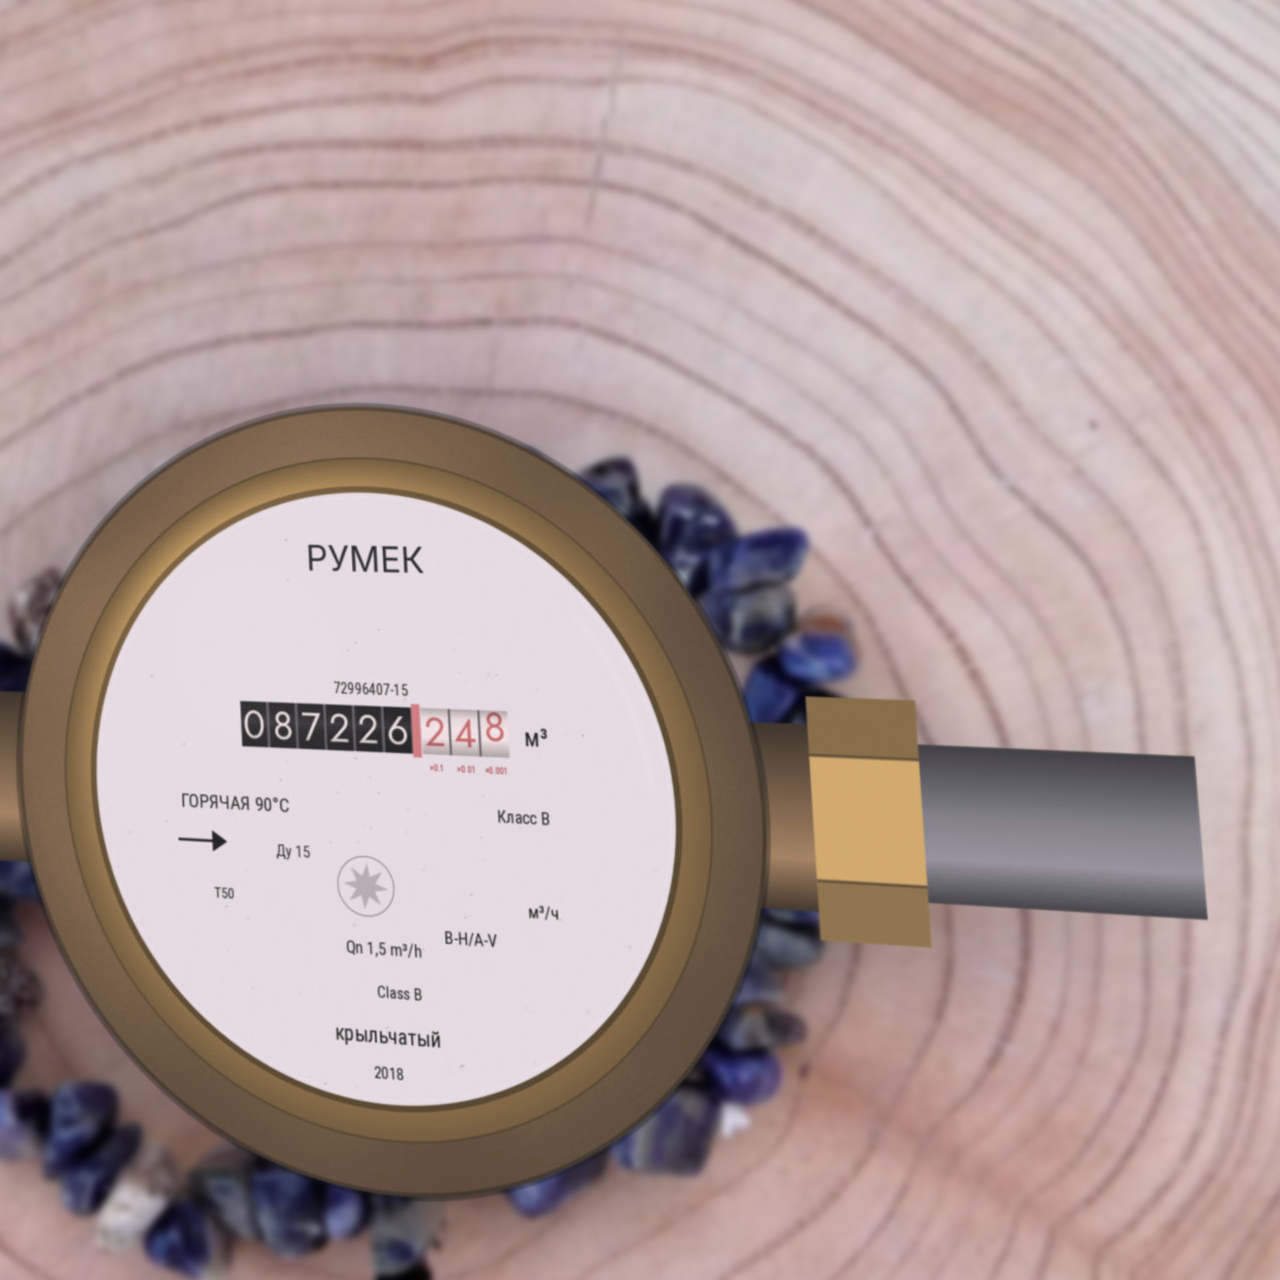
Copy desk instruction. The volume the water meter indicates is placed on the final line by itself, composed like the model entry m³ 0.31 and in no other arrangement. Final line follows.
m³ 87226.248
